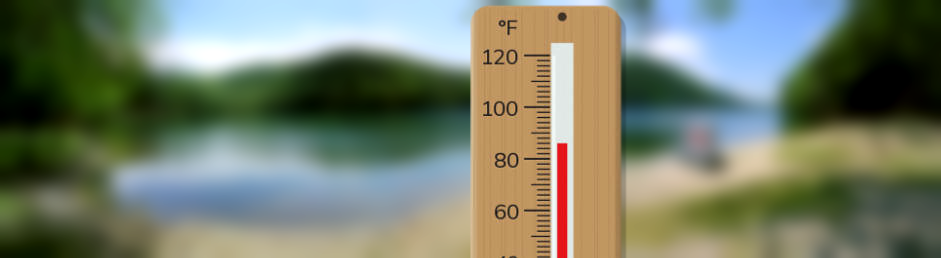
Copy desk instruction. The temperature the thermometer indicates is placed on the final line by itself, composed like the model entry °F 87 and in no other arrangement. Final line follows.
°F 86
